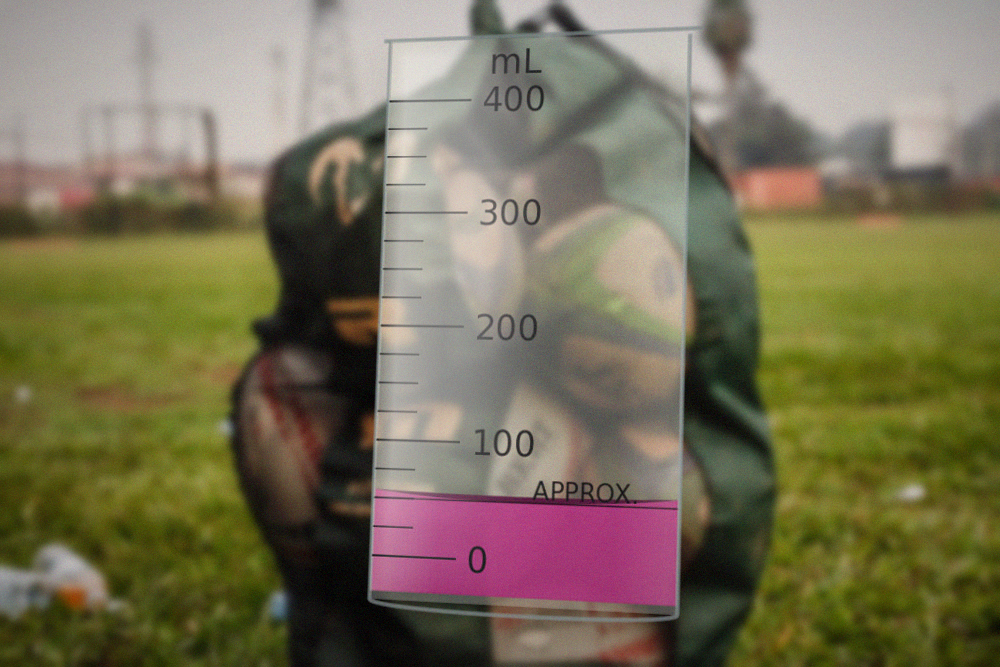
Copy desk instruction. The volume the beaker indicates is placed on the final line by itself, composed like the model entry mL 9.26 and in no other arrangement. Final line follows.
mL 50
